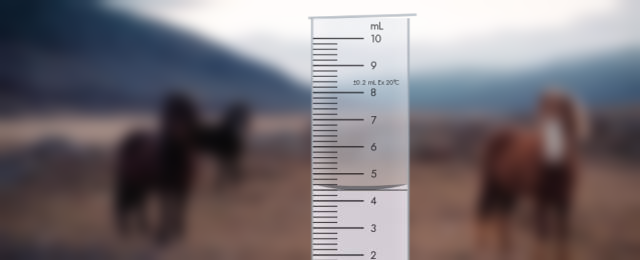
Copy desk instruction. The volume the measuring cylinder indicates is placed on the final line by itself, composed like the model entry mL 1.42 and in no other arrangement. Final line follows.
mL 4.4
